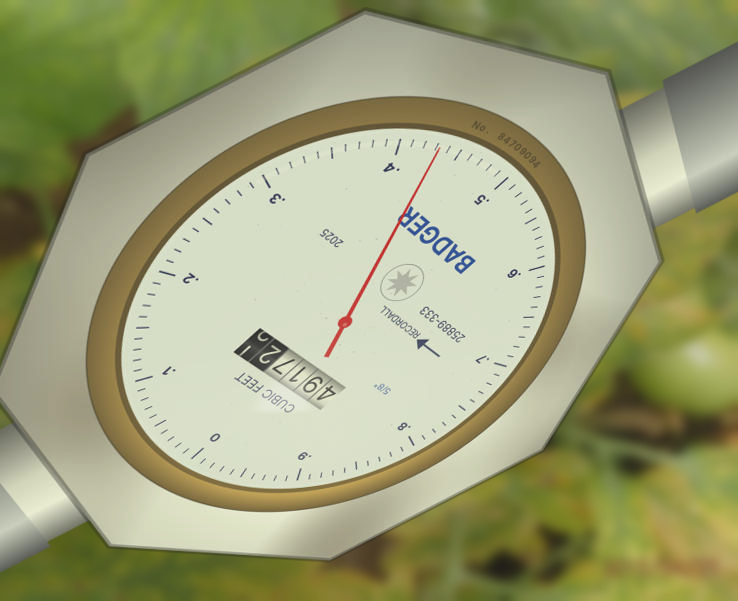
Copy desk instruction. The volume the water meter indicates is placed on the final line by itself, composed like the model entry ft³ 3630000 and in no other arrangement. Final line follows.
ft³ 491721.43
